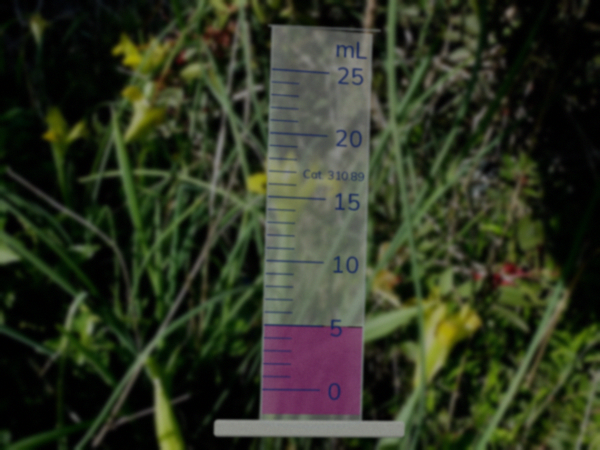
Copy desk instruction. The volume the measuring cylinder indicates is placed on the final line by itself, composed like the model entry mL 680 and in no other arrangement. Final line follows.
mL 5
